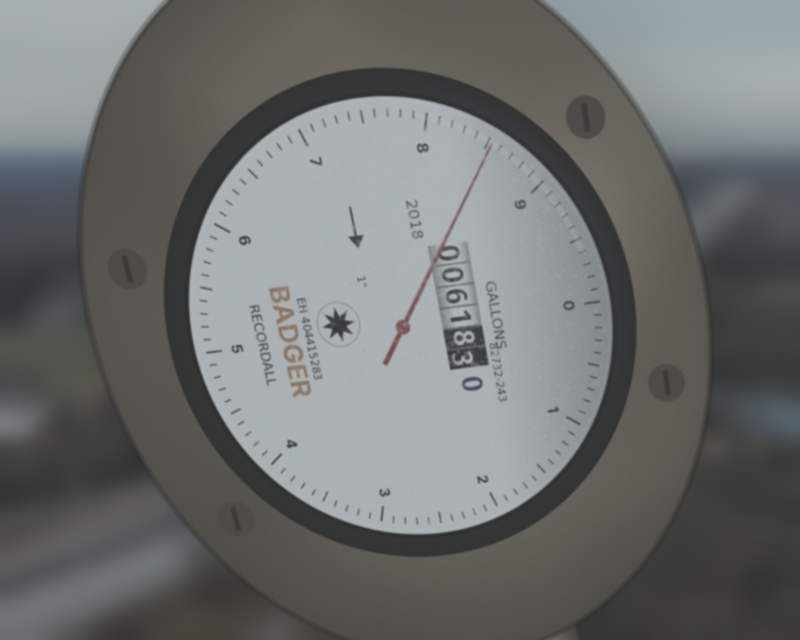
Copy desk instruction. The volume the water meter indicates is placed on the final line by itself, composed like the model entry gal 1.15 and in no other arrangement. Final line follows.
gal 61828.5
